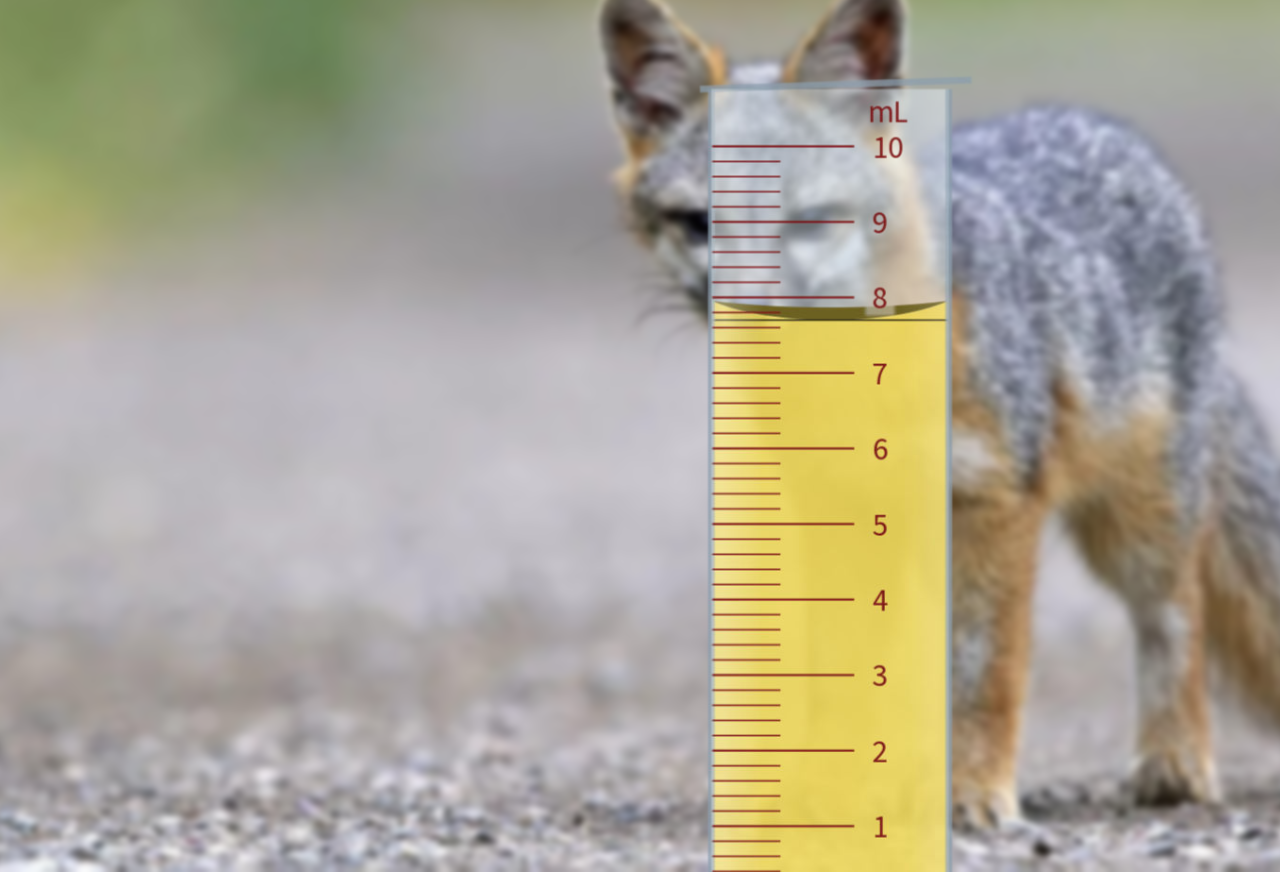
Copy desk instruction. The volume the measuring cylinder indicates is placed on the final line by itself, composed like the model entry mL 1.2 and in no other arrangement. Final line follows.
mL 7.7
